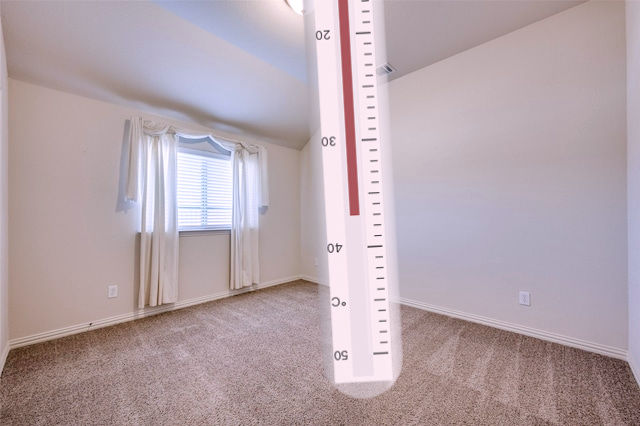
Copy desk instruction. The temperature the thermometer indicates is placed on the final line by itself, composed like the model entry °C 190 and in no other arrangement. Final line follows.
°C 37
